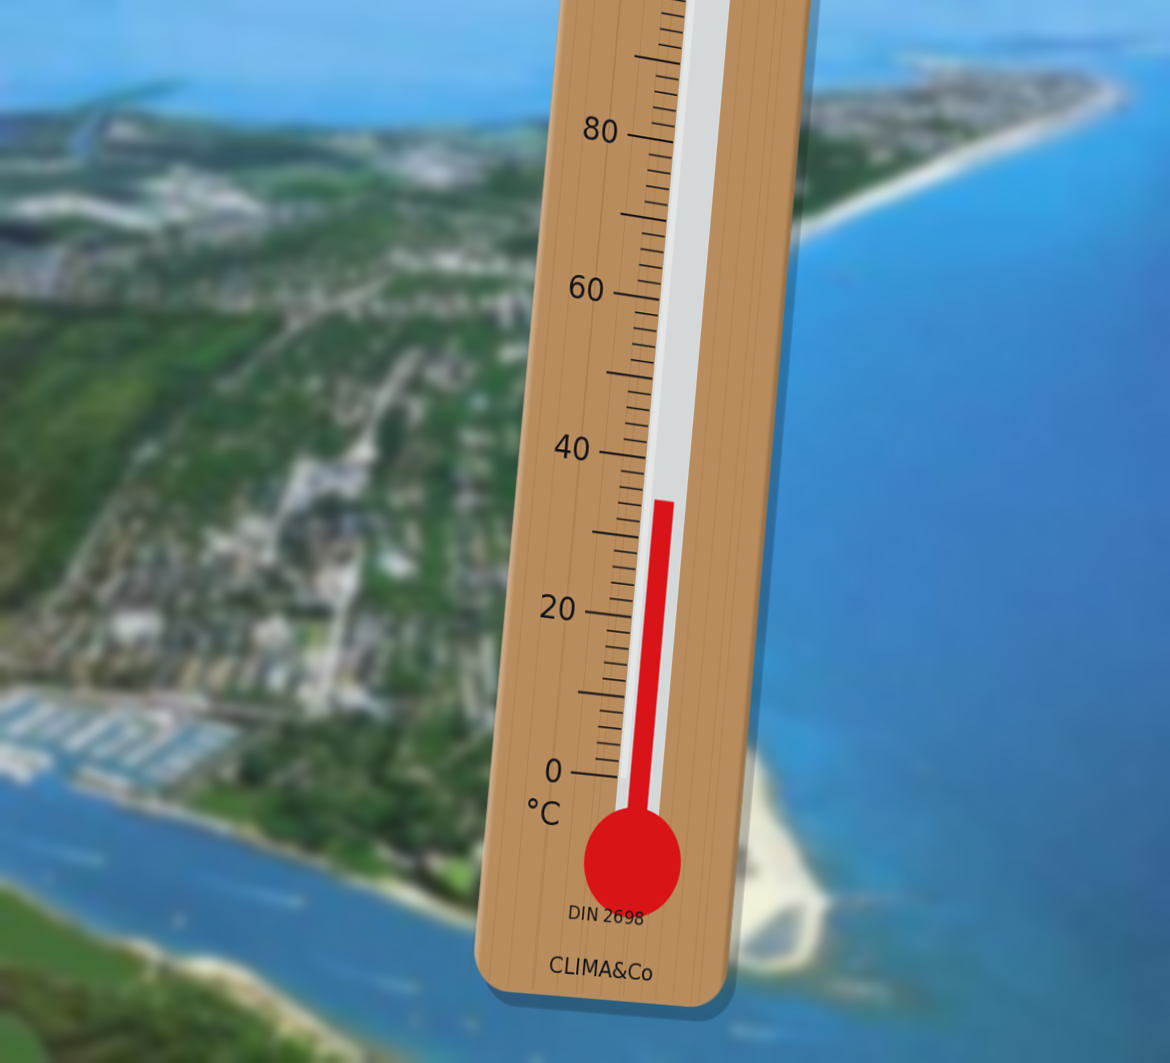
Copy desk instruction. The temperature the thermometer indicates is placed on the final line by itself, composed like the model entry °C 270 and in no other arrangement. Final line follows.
°C 35
